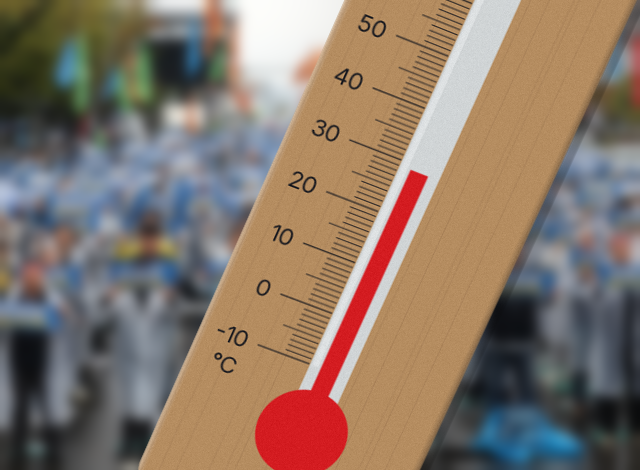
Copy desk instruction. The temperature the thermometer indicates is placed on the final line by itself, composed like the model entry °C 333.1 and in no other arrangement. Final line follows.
°C 29
